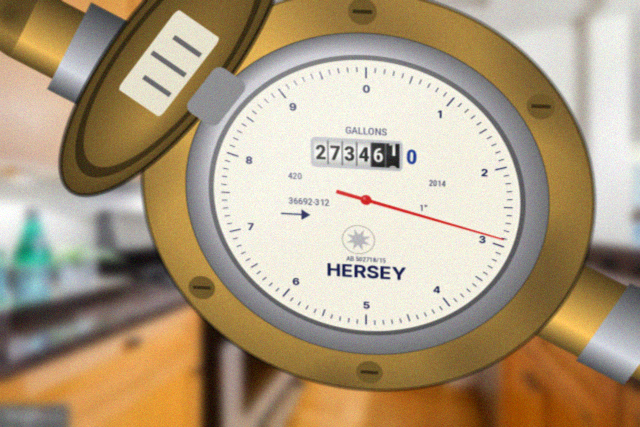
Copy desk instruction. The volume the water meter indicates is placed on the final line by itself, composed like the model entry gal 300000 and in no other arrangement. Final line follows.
gal 2734612.9
